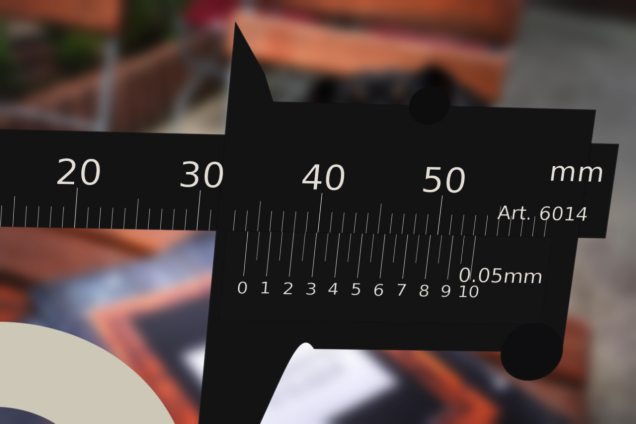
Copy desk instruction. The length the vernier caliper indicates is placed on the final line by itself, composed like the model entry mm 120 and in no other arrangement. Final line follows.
mm 34.2
